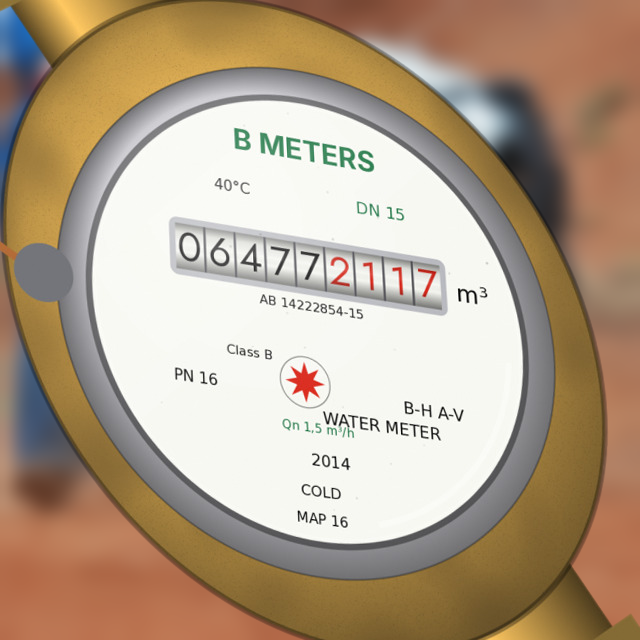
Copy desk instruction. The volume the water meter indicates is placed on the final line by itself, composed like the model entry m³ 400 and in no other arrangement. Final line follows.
m³ 6477.2117
